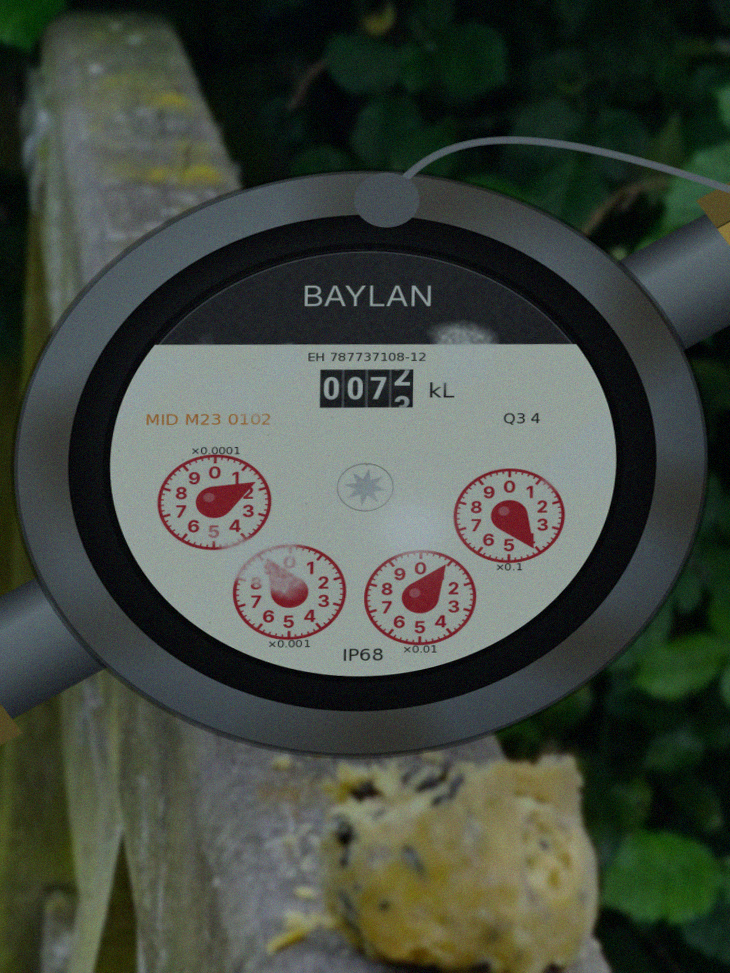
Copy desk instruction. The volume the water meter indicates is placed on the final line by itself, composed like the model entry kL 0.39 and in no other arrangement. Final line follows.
kL 72.4091
